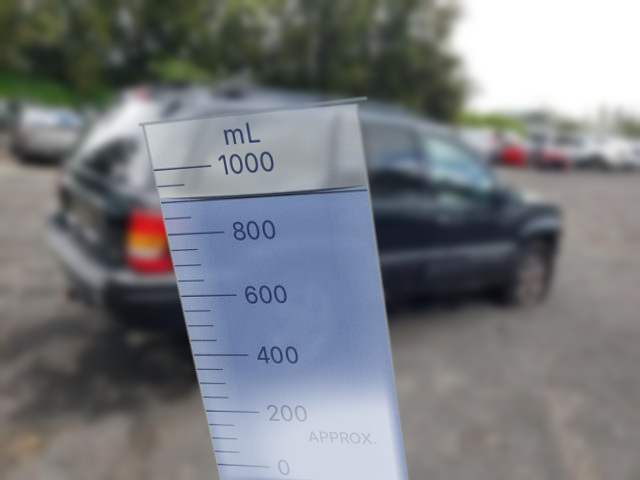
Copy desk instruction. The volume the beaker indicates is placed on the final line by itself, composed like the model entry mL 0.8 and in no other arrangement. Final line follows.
mL 900
